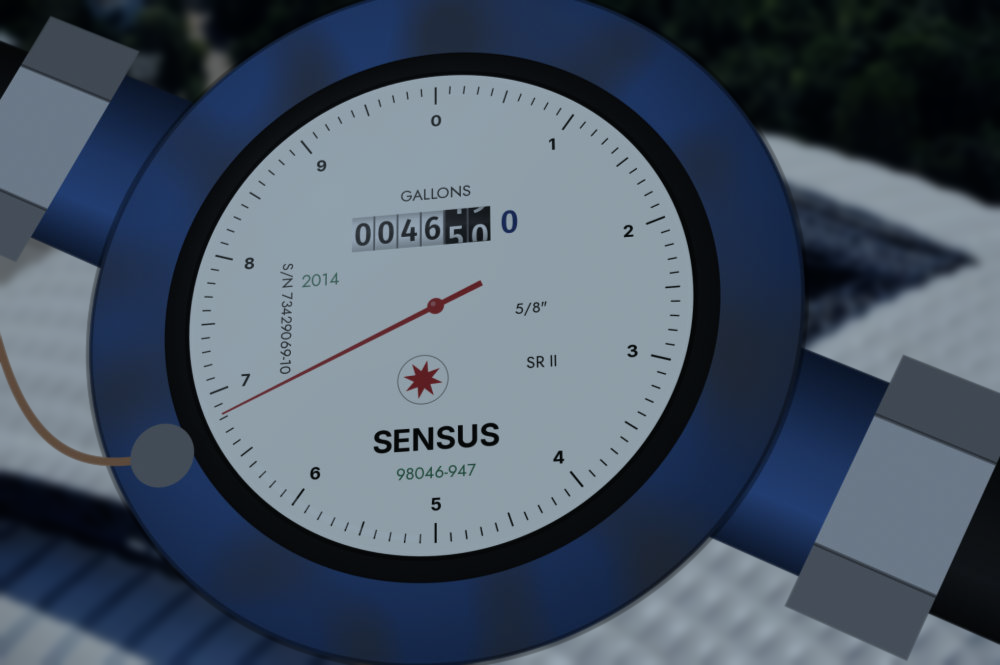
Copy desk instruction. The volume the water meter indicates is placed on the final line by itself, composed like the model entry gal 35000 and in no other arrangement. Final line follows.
gal 46496.8
